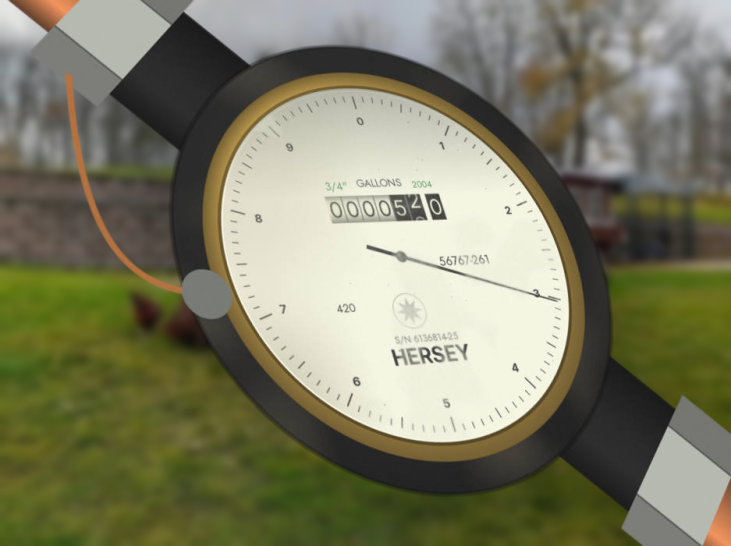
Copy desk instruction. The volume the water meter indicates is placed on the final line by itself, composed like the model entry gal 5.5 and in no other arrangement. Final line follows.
gal 523.0
